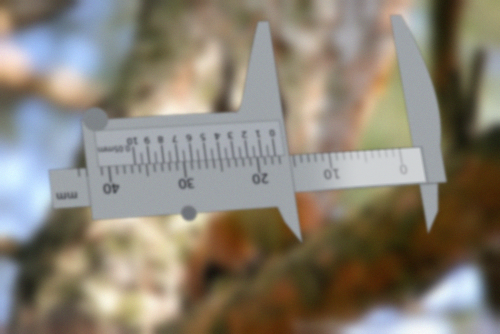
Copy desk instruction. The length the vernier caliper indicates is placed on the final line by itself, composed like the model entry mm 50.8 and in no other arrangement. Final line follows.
mm 17.5
